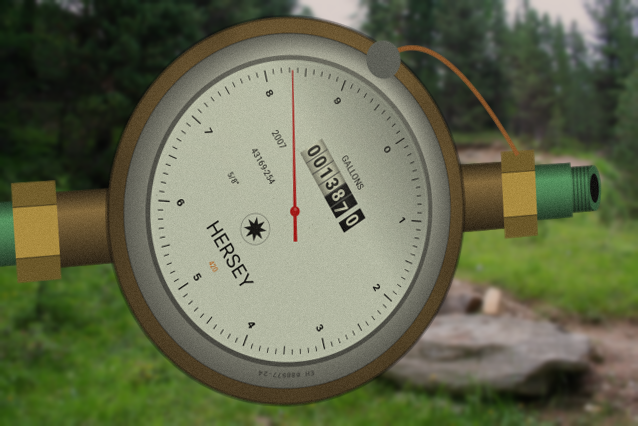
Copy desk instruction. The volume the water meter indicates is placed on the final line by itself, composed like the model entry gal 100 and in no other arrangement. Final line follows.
gal 13868.3
